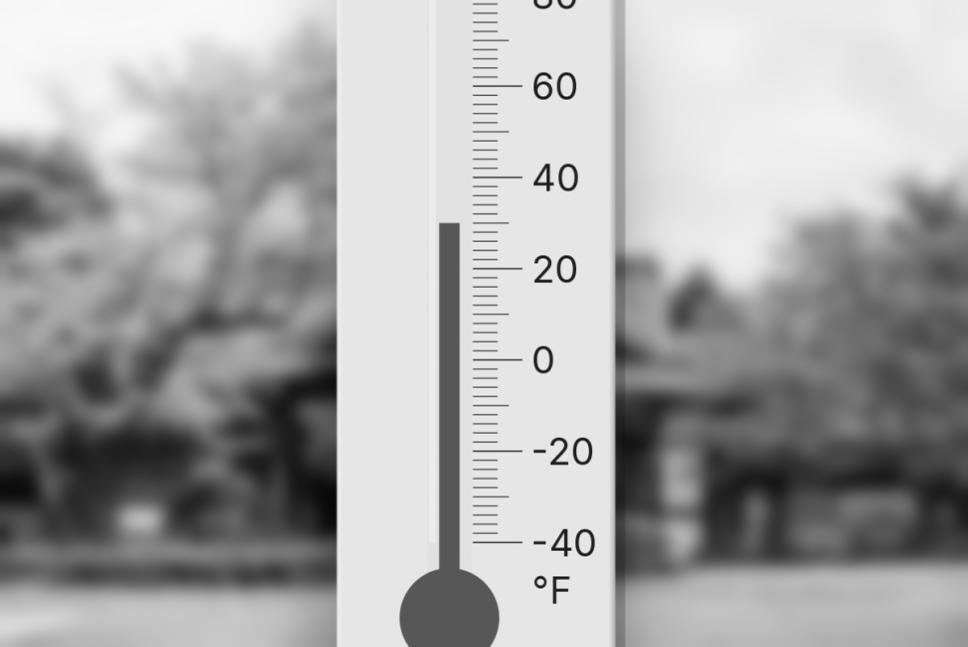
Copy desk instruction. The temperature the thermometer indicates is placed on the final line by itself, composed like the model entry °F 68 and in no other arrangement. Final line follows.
°F 30
